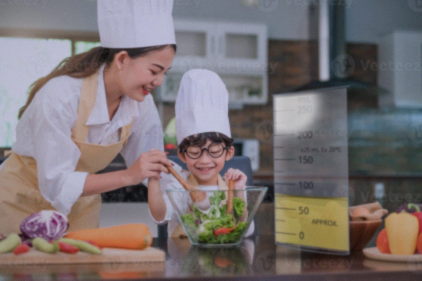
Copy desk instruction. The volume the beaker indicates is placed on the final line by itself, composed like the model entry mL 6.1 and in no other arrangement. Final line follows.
mL 75
